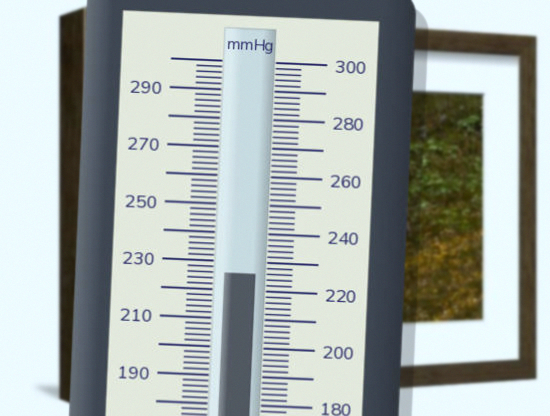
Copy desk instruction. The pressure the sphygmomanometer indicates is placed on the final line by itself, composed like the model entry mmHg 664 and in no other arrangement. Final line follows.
mmHg 226
